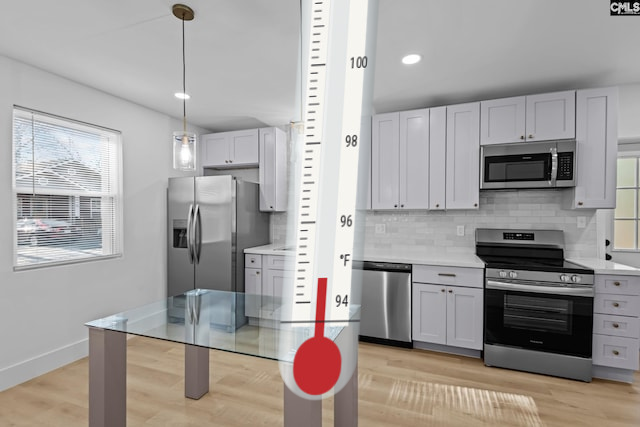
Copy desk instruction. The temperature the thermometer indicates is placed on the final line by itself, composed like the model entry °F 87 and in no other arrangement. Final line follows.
°F 94.6
